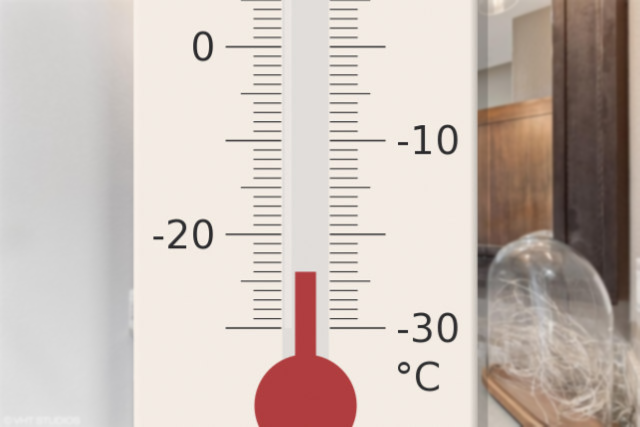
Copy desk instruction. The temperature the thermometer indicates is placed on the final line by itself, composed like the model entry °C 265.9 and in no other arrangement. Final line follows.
°C -24
